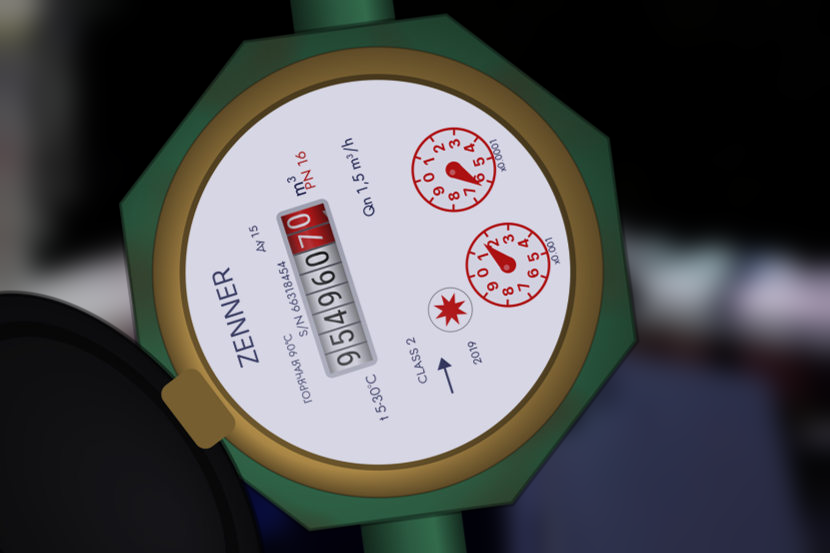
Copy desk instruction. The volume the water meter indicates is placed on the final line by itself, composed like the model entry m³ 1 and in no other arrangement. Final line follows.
m³ 954960.7016
